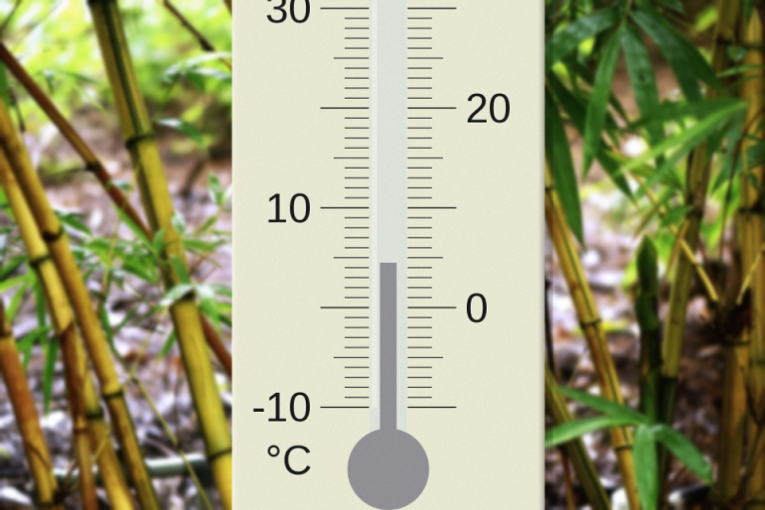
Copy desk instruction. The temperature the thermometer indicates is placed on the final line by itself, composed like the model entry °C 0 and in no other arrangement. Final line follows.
°C 4.5
